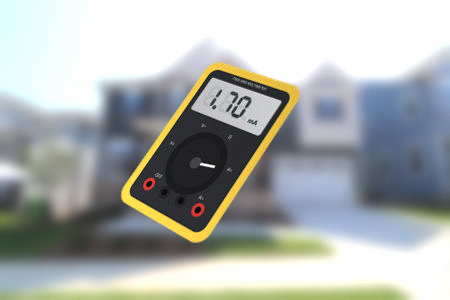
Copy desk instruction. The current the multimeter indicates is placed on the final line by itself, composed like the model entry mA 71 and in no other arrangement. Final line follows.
mA 1.70
